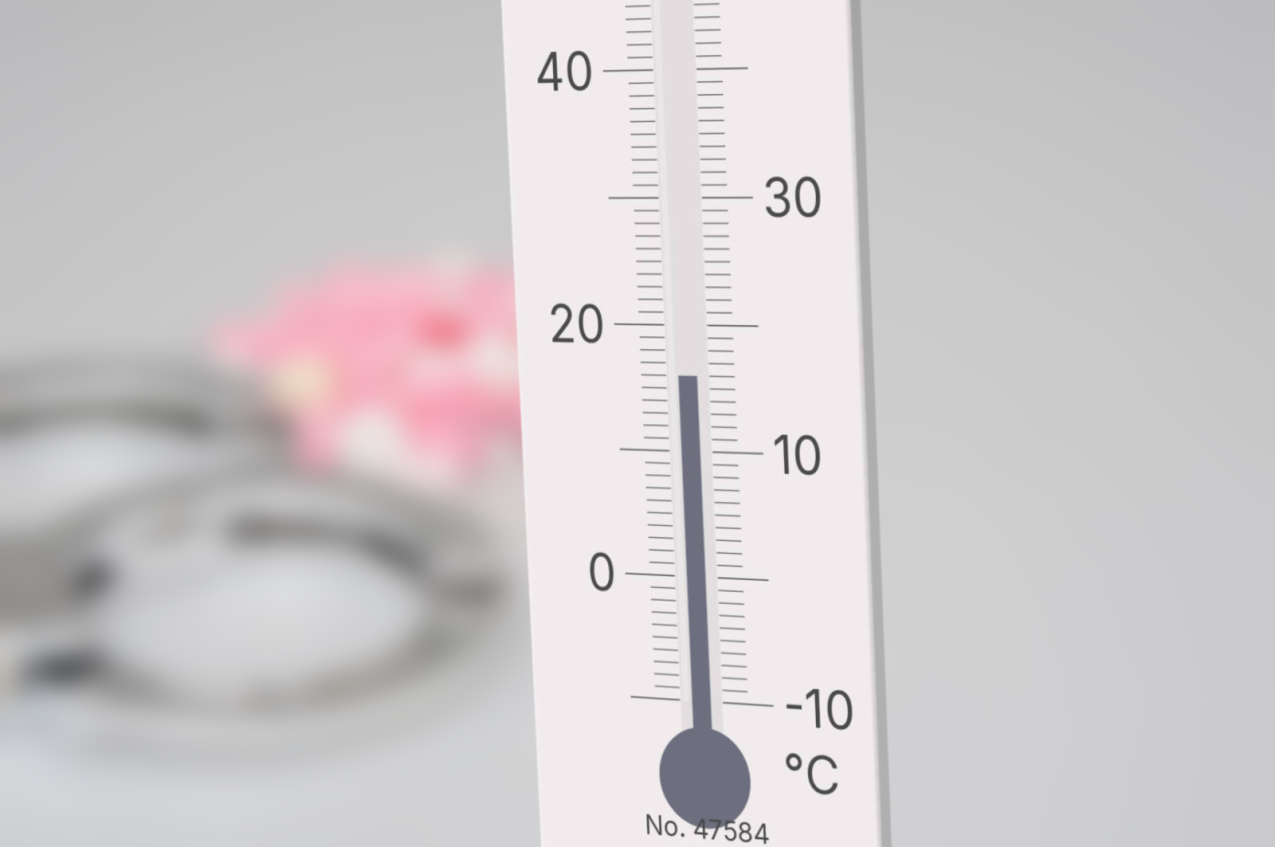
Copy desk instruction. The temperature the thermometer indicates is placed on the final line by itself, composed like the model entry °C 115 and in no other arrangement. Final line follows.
°C 16
